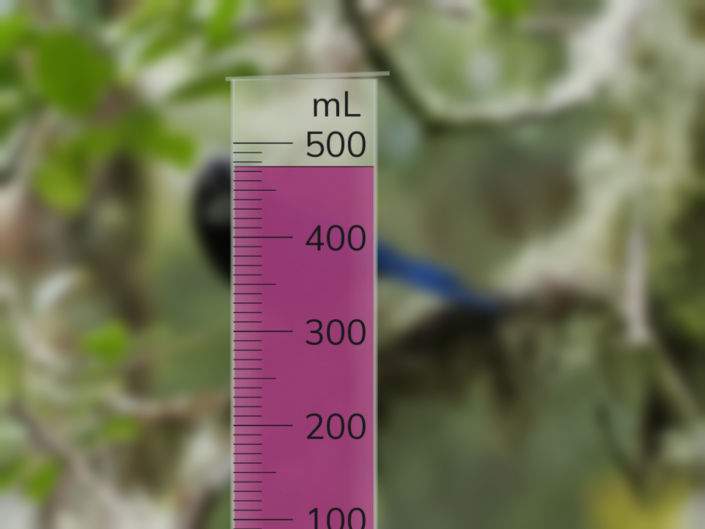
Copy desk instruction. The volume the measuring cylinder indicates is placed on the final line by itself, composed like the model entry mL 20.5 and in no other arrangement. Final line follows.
mL 475
